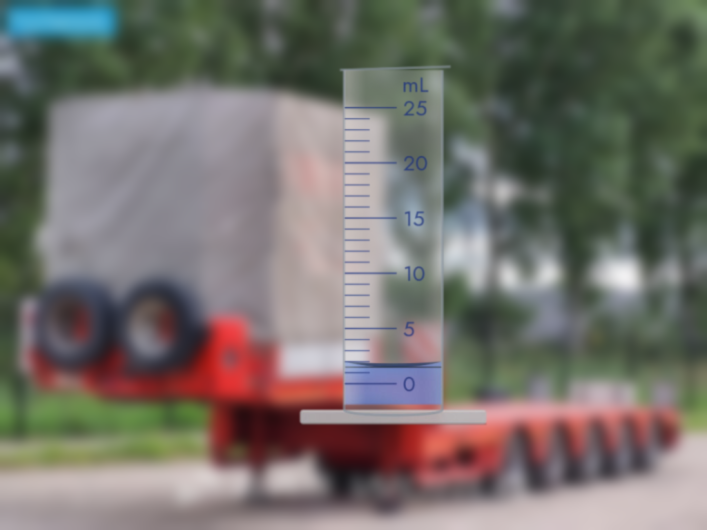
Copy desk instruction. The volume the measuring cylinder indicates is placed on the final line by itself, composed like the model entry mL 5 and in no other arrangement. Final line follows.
mL 1.5
